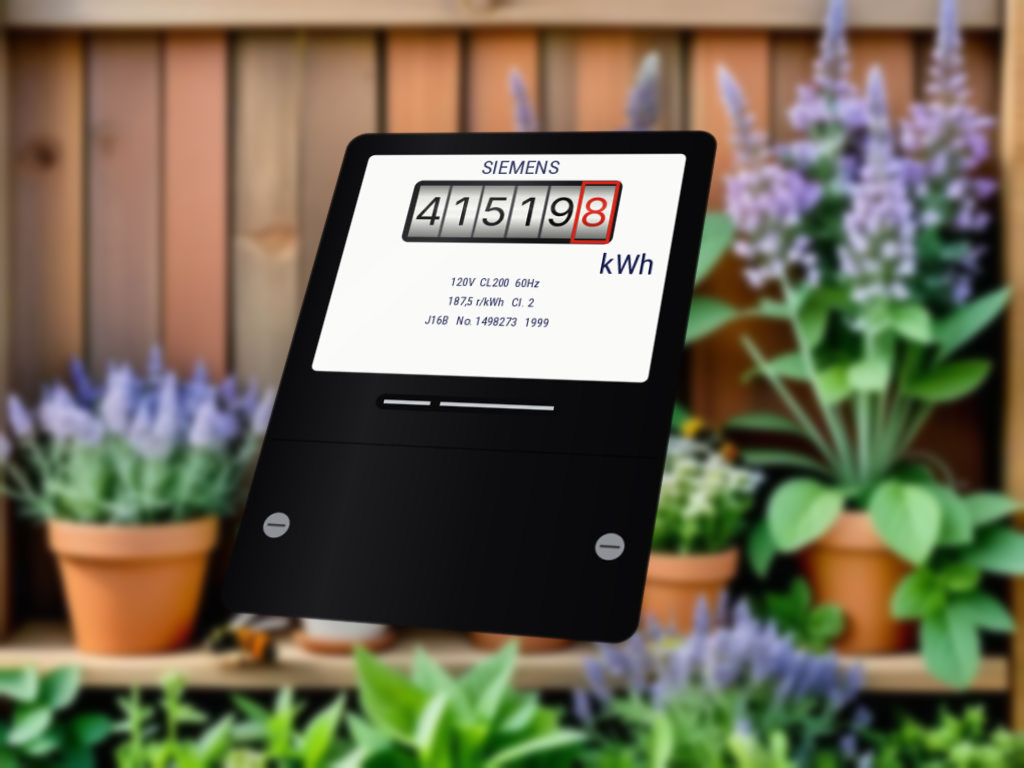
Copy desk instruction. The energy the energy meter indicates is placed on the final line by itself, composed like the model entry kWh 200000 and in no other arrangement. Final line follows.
kWh 41519.8
